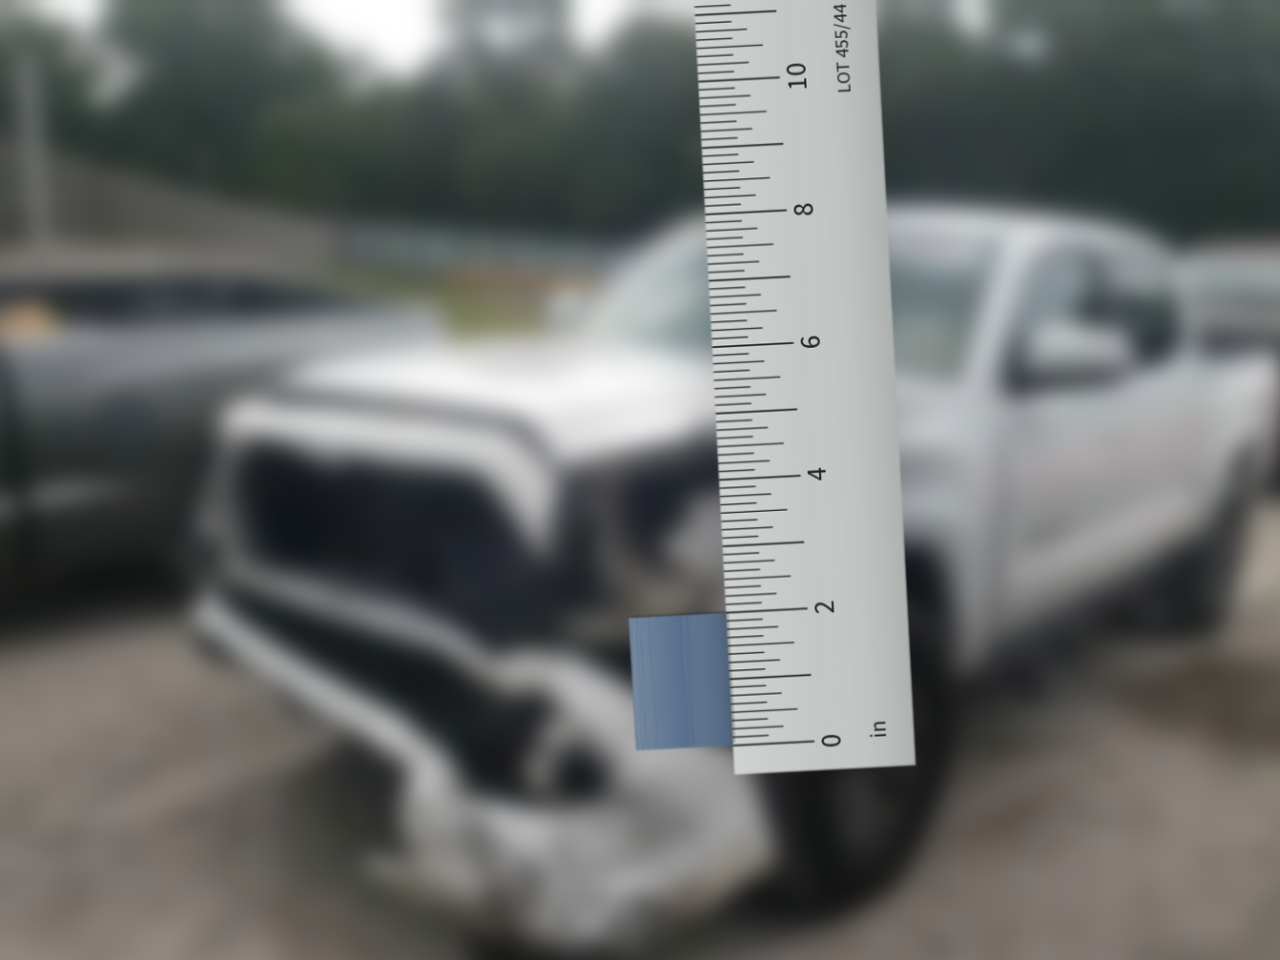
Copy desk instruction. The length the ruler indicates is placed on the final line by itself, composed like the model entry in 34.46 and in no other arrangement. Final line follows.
in 2
